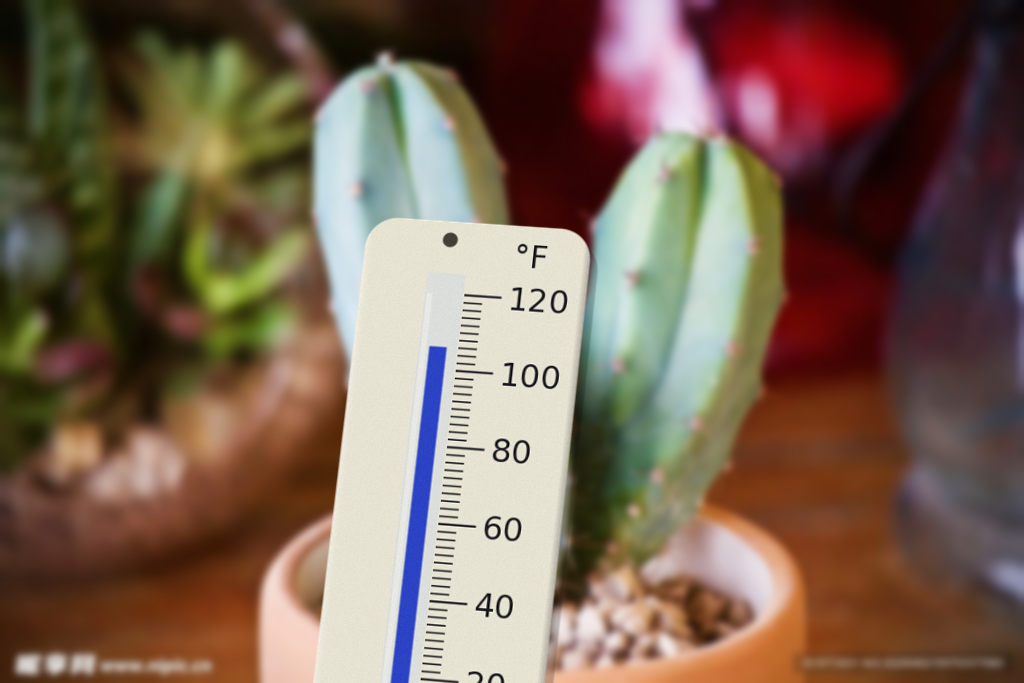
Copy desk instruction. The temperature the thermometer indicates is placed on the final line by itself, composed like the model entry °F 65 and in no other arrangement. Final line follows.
°F 106
